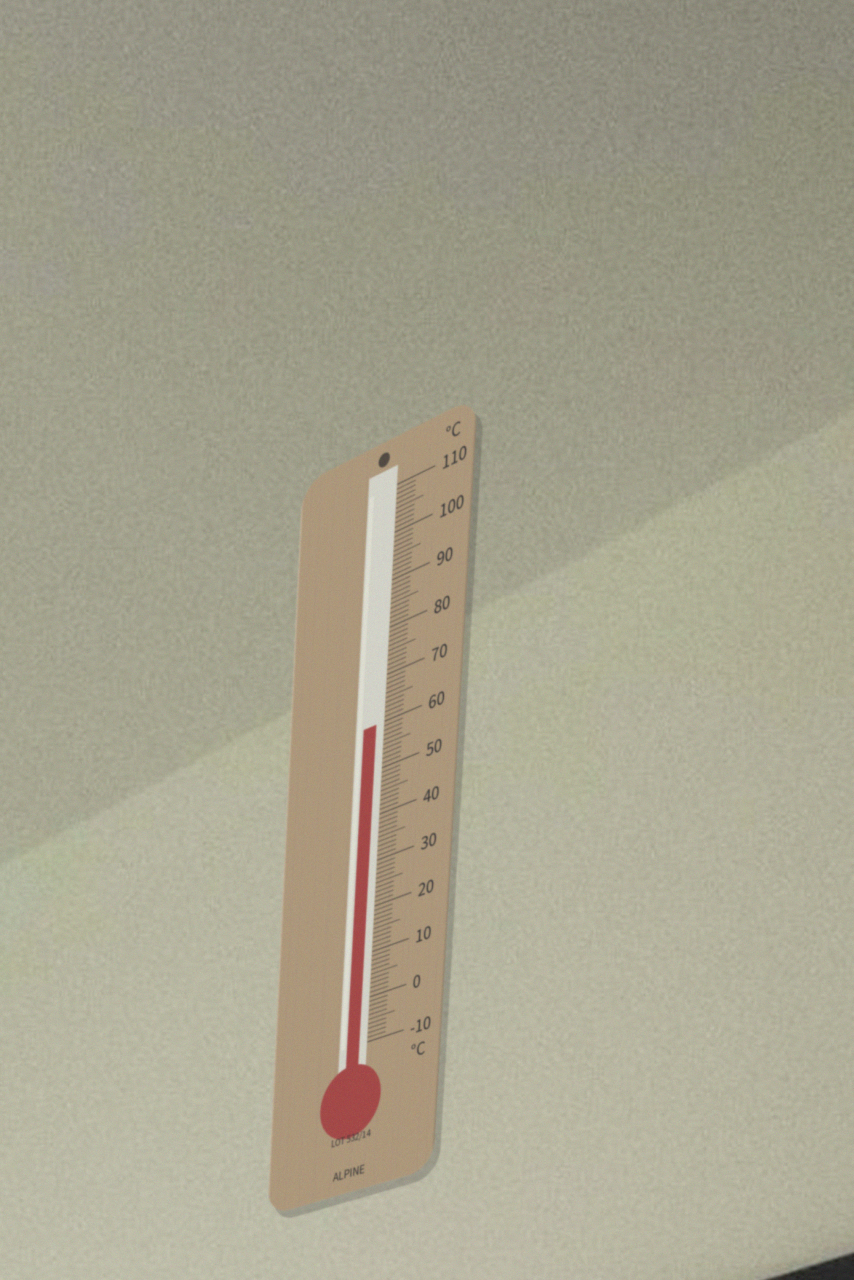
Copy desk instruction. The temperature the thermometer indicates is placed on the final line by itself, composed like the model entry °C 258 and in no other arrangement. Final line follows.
°C 60
